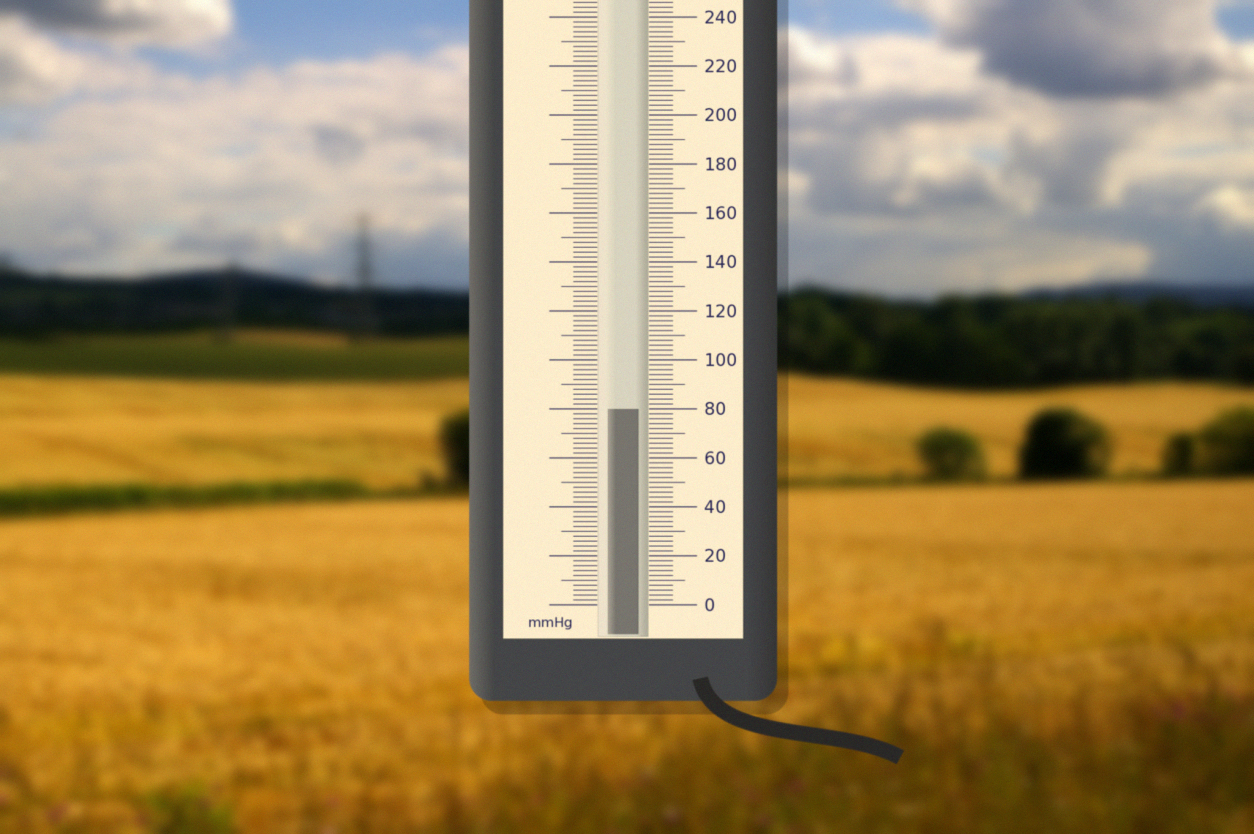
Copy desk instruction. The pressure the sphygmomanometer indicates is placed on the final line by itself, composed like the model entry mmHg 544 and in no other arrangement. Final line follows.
mmHg 80
